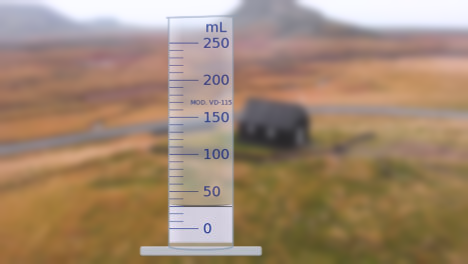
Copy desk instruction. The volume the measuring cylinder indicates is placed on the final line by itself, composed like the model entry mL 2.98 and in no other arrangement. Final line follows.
mL 30
